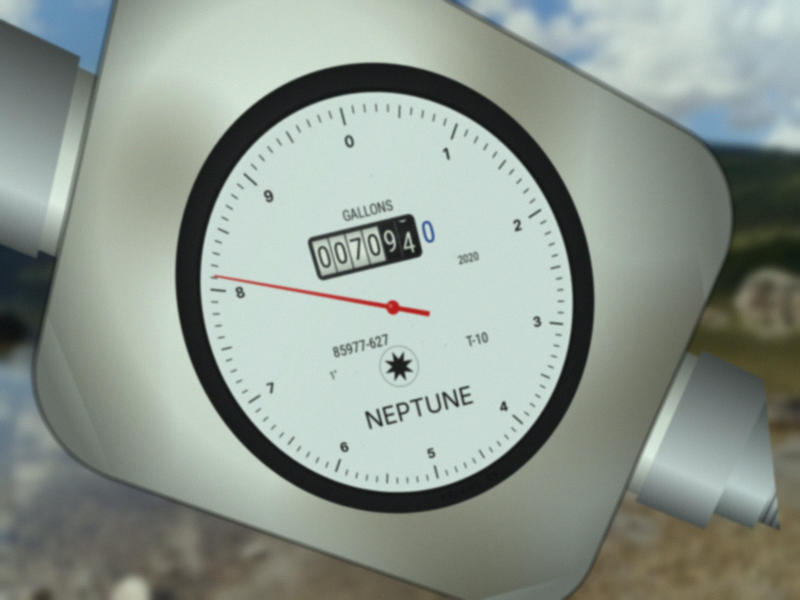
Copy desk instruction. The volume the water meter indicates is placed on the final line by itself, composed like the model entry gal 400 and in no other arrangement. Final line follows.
gal 70938.1
